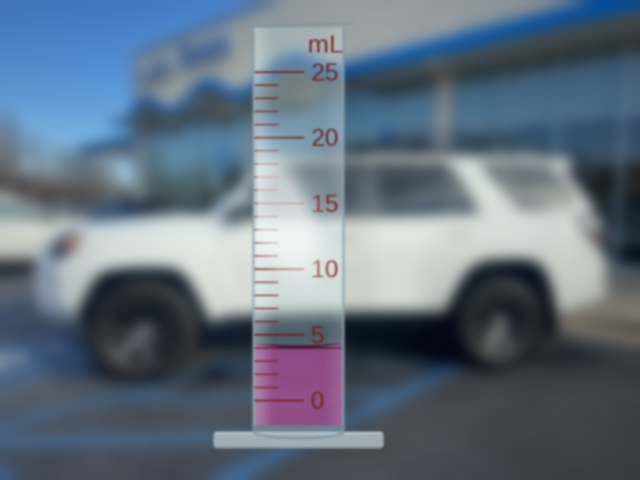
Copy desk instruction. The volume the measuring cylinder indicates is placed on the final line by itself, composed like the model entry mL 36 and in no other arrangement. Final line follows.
mL 4
